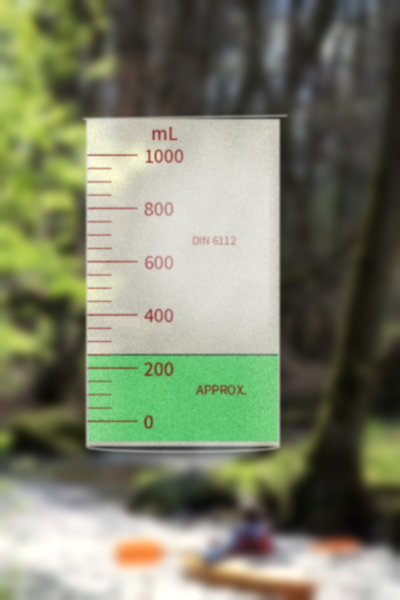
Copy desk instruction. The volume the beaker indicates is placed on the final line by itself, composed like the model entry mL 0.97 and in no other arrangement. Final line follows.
mL 250
